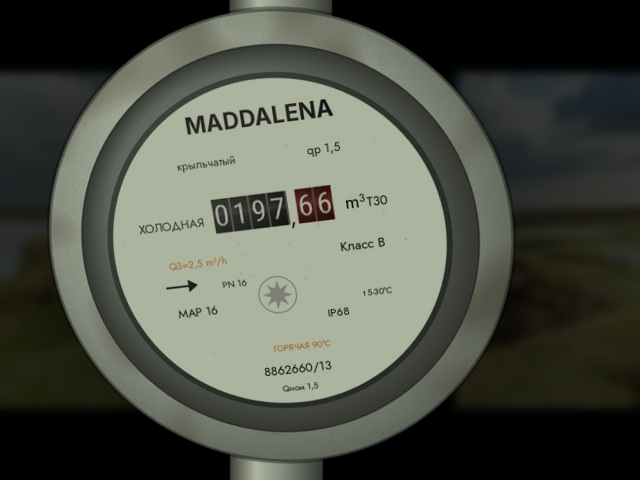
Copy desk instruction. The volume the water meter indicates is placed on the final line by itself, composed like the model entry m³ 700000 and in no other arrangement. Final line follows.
m³ 197.66
